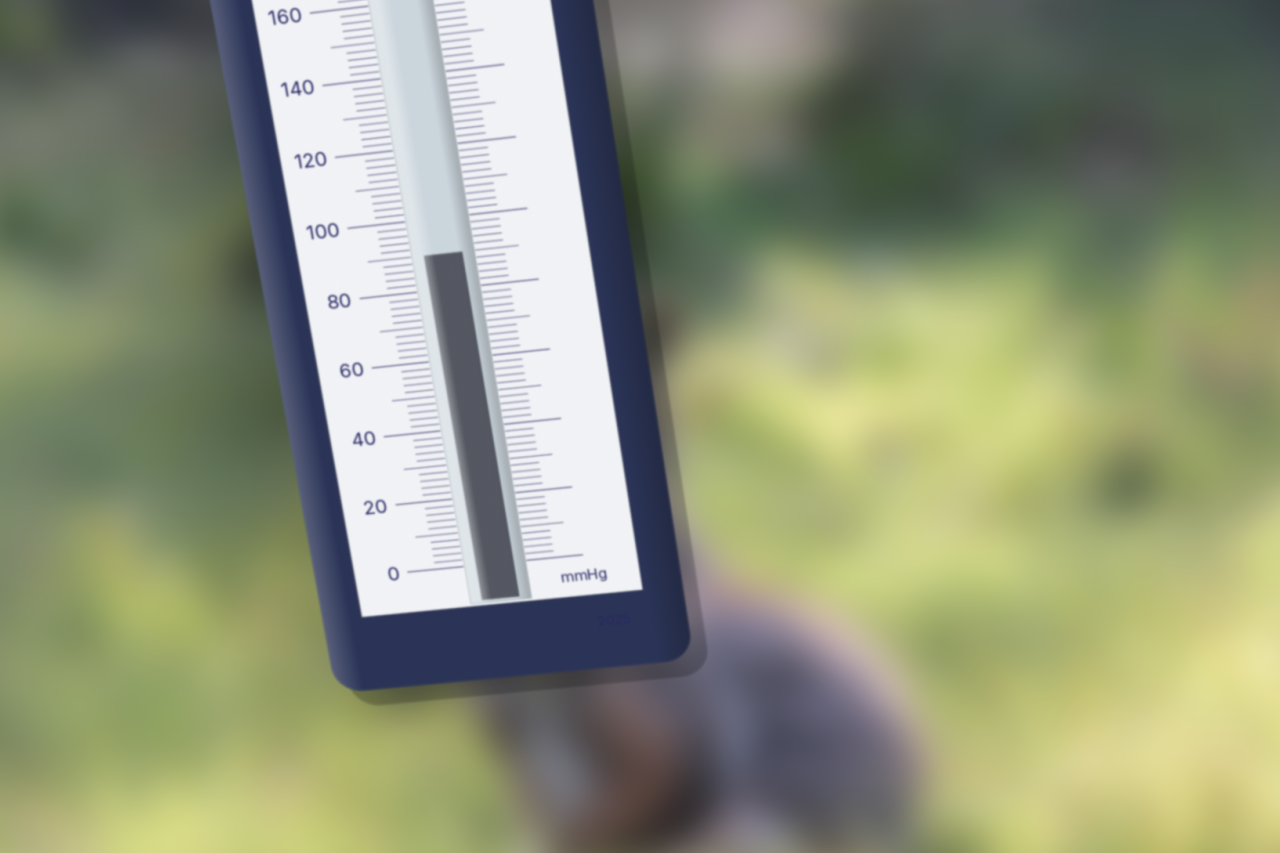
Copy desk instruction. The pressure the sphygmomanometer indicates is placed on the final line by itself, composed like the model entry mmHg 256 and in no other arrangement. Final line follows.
mmHg 90
